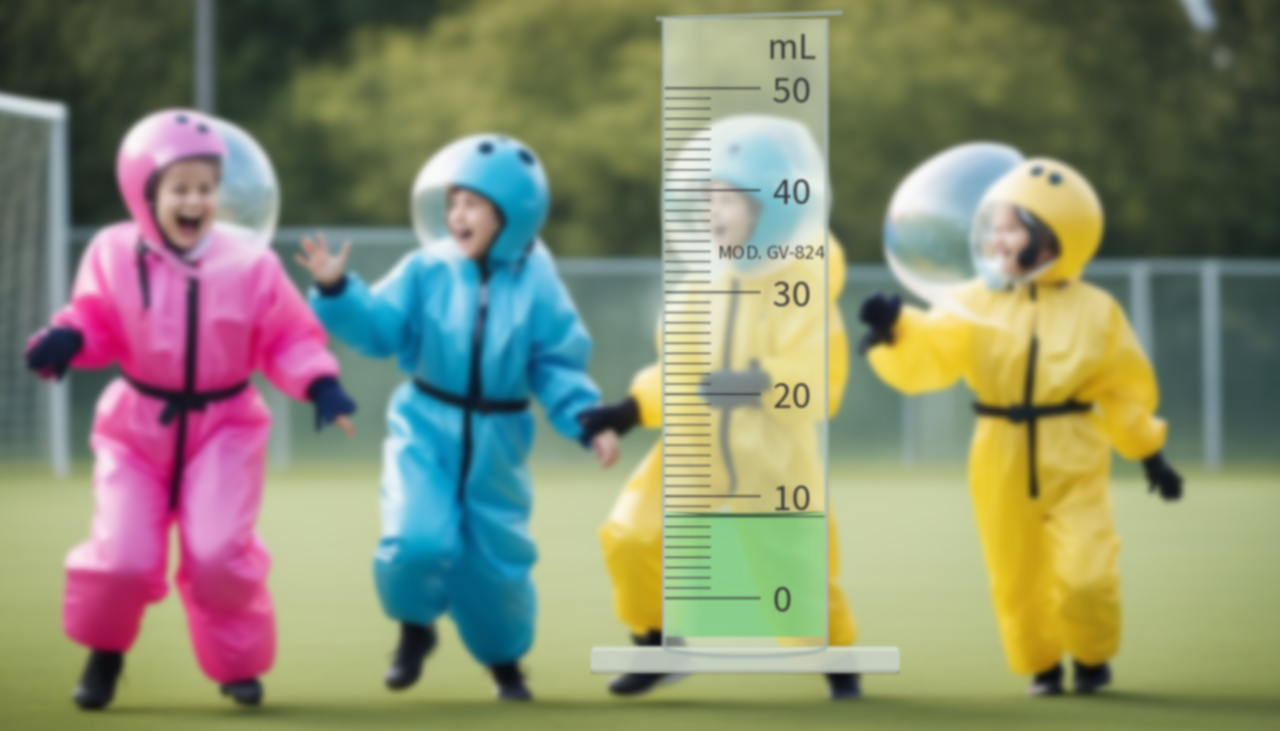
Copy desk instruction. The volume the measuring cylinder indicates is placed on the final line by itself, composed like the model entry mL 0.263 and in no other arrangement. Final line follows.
mL 8
